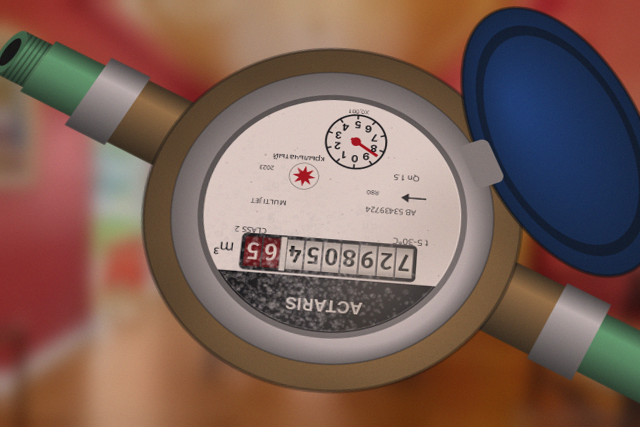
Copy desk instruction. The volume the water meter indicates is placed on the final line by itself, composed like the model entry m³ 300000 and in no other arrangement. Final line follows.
m³ 7298054.658
